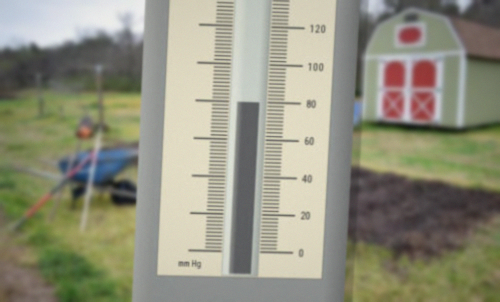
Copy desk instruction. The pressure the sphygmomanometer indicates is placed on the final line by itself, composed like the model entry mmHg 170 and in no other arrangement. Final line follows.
mmHg 80
